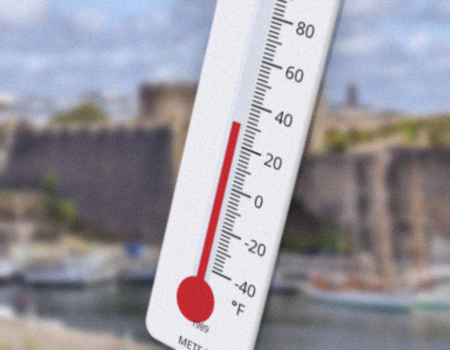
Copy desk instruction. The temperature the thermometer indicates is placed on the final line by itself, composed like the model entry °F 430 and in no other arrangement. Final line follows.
°F 30
